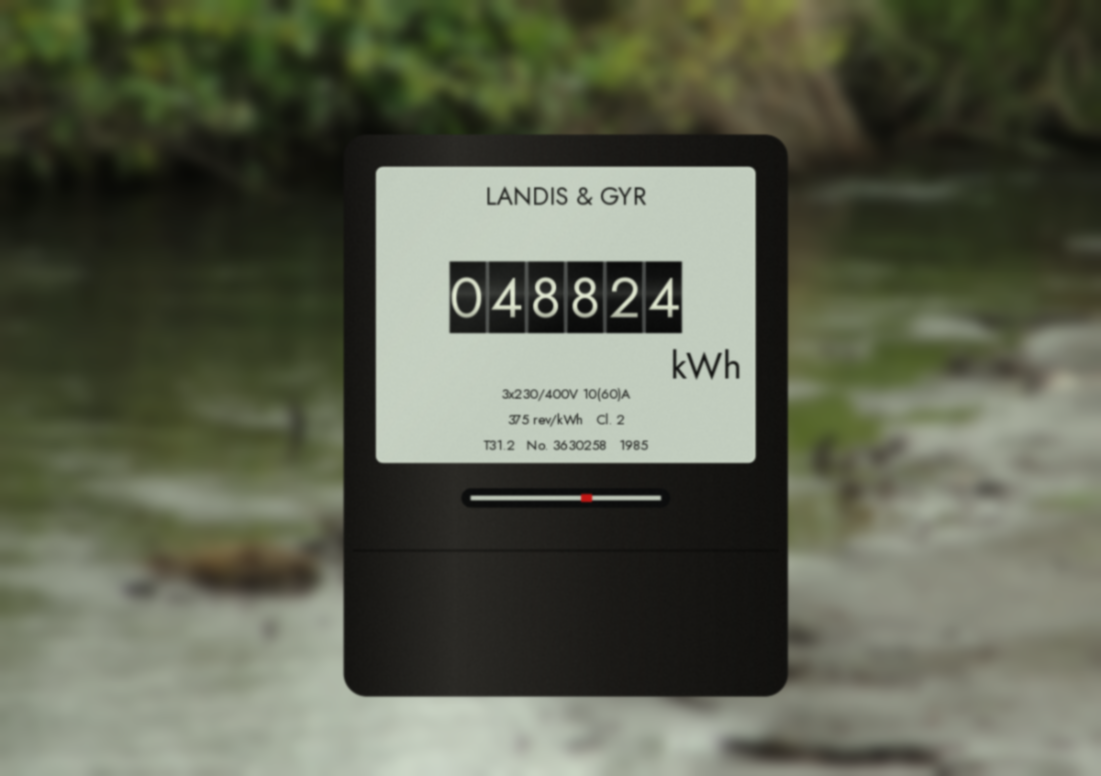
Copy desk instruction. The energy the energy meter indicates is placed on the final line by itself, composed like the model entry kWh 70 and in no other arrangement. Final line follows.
kWh 48824
